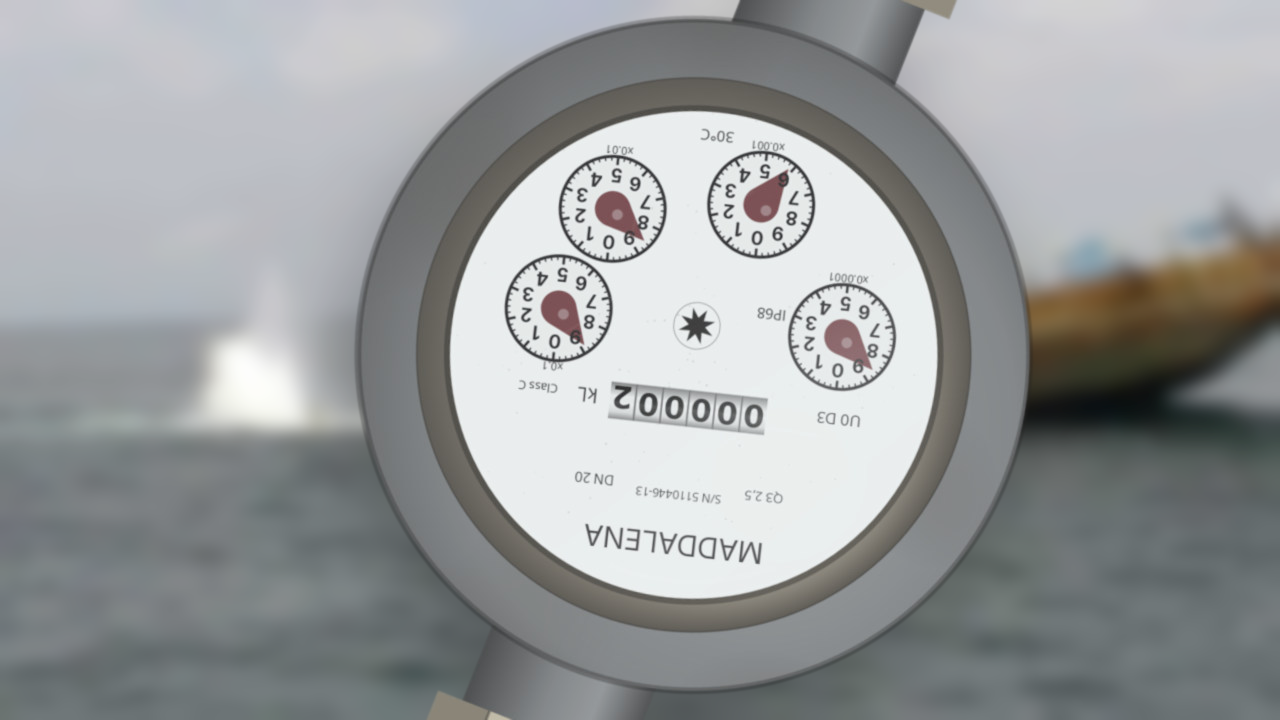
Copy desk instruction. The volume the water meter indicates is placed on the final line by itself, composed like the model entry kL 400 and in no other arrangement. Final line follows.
kL 1.8858
